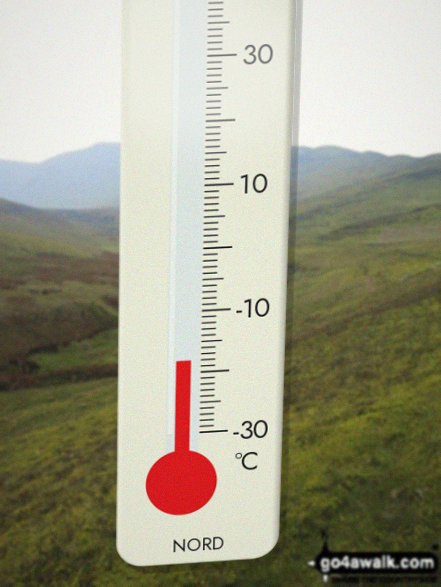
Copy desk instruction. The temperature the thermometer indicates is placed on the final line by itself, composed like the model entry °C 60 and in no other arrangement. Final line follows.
°C -18
